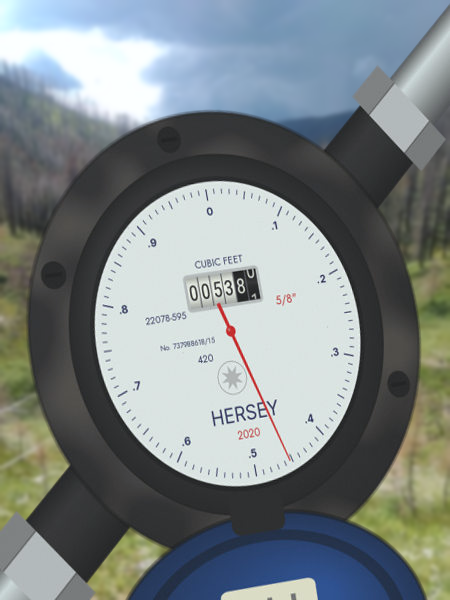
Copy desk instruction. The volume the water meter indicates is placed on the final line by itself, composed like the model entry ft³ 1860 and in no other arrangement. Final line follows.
ft³ 5380.45
